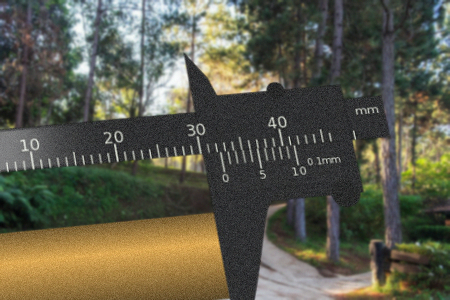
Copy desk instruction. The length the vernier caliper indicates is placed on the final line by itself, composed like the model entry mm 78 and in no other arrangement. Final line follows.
mm 32.4
